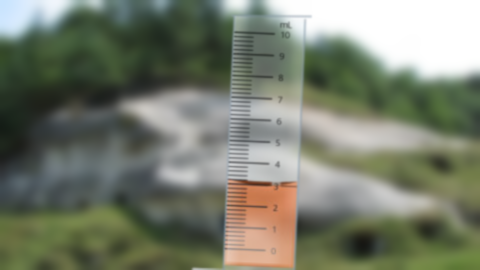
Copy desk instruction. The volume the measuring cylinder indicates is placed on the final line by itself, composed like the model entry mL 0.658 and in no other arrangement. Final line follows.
mL 3
